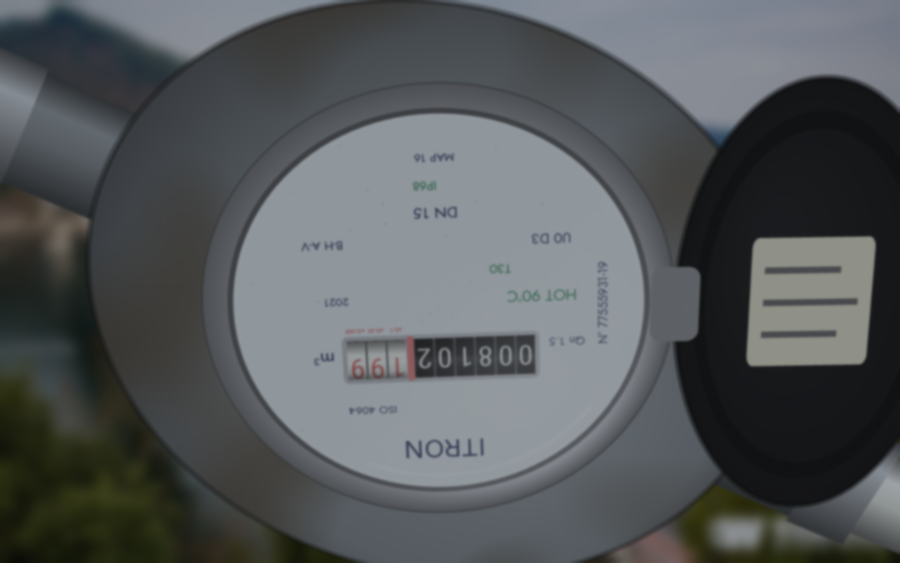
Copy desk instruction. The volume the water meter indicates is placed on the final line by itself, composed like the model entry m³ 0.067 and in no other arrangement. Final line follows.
m³ 8102.199
